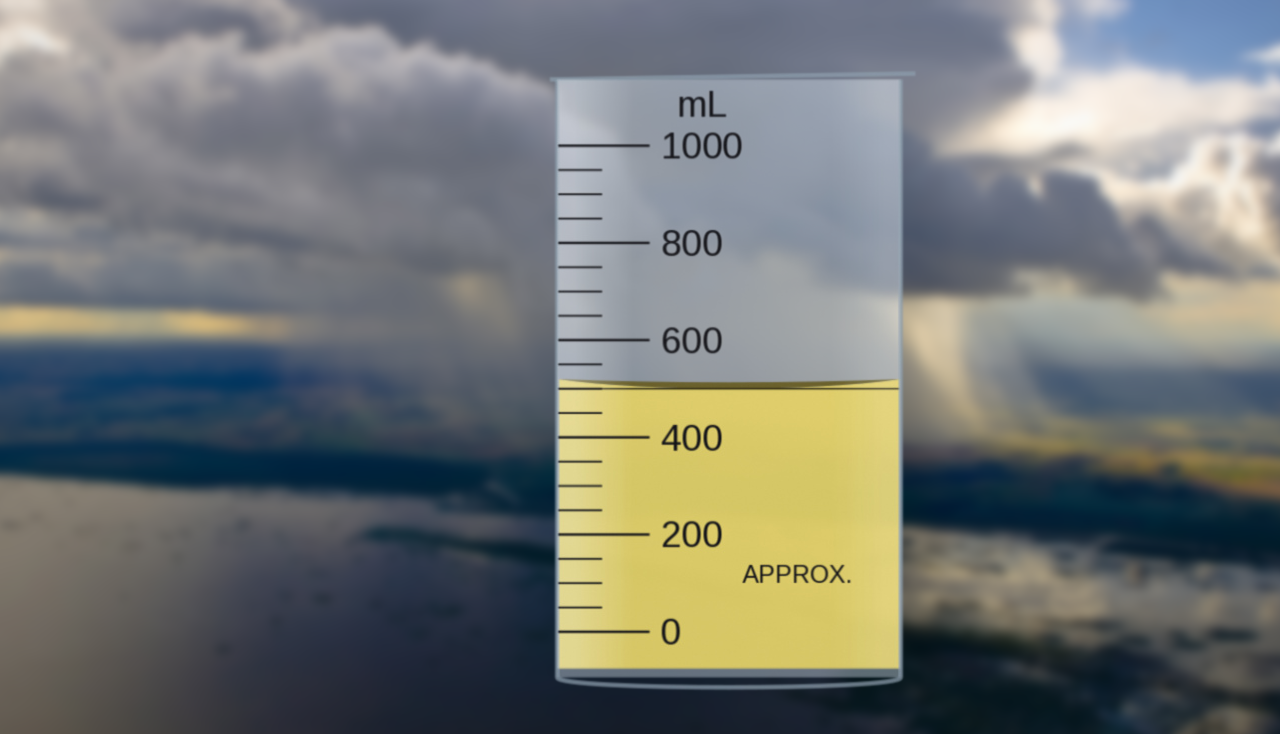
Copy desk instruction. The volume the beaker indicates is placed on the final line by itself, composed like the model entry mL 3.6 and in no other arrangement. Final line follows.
mL 500
